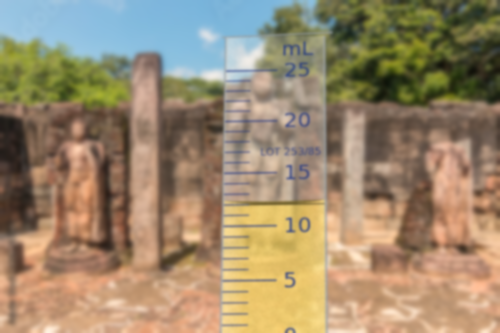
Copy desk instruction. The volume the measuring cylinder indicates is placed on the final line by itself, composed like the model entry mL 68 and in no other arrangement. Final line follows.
mL 12
